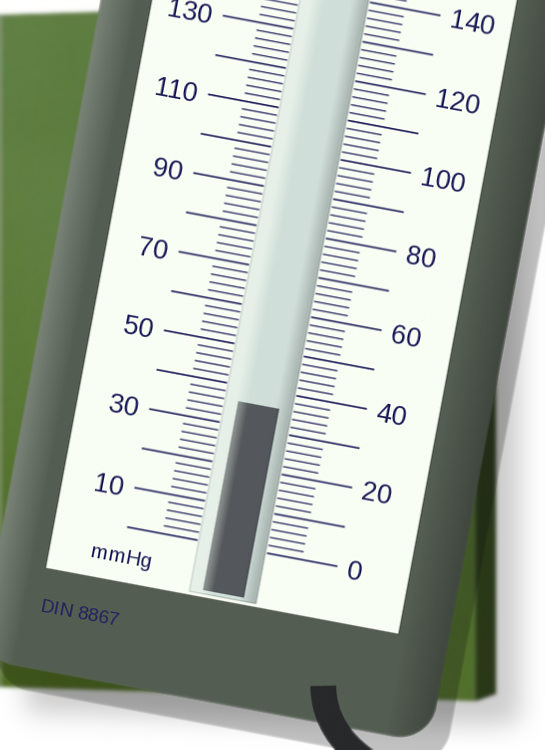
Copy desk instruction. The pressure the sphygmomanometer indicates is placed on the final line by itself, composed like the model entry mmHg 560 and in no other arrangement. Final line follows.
mmHg 36
